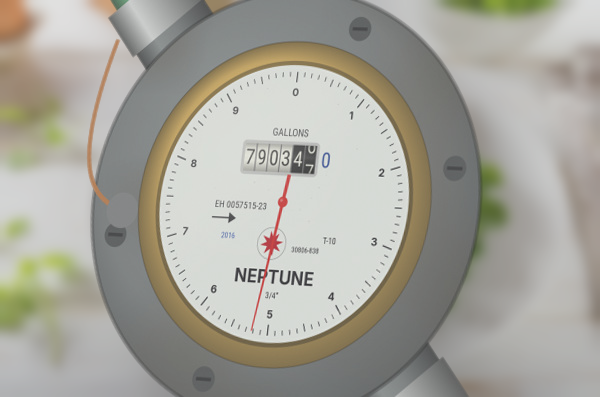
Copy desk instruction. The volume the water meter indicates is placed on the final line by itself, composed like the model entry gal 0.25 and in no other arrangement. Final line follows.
gal 7903465.2
